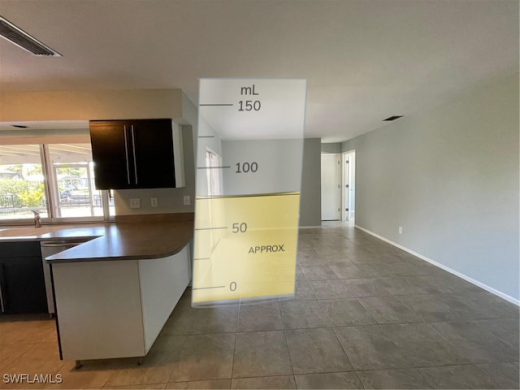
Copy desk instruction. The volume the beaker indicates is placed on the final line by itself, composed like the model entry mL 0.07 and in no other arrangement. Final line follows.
mL 75
